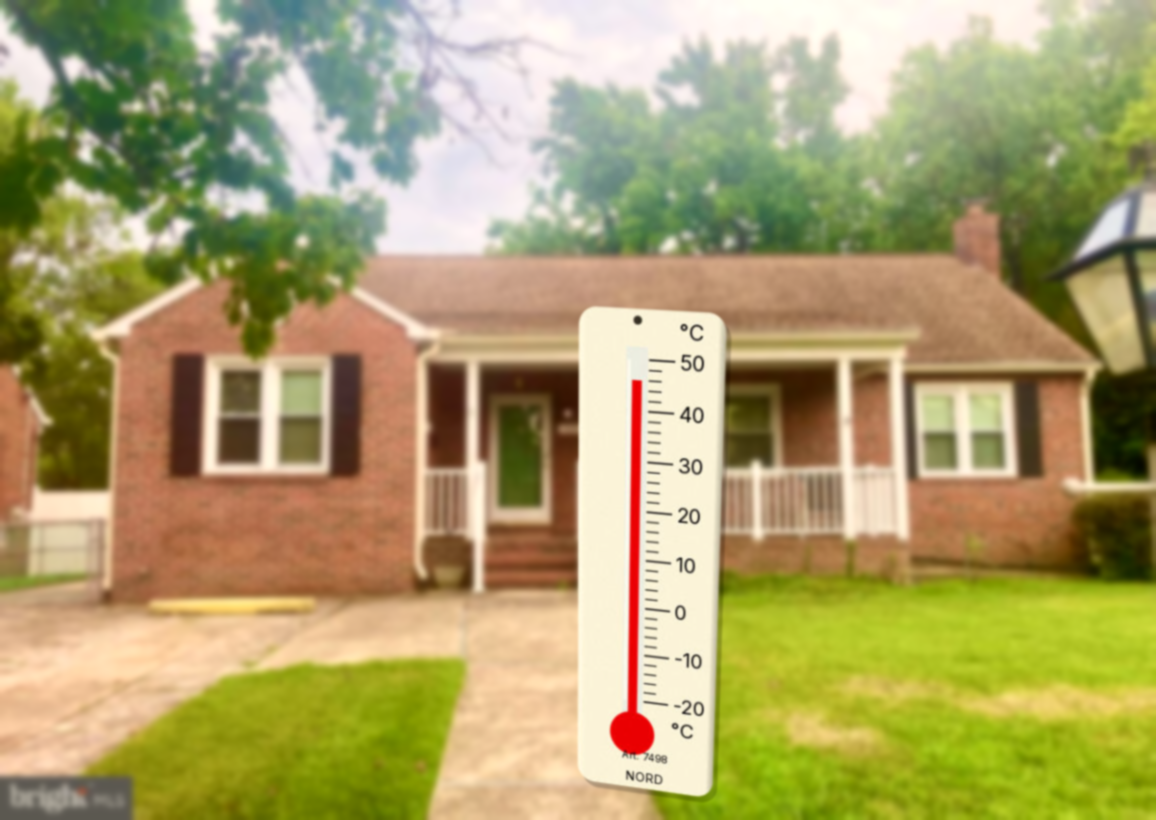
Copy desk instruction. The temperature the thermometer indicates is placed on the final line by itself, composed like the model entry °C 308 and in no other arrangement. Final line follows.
°C 46
